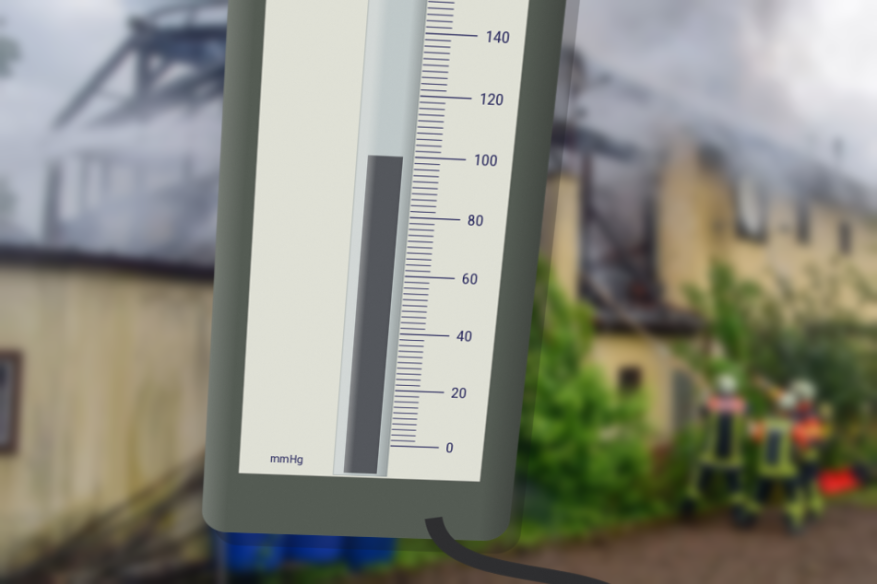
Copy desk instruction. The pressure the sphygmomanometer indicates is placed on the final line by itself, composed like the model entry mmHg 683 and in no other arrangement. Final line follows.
mmHg 100
